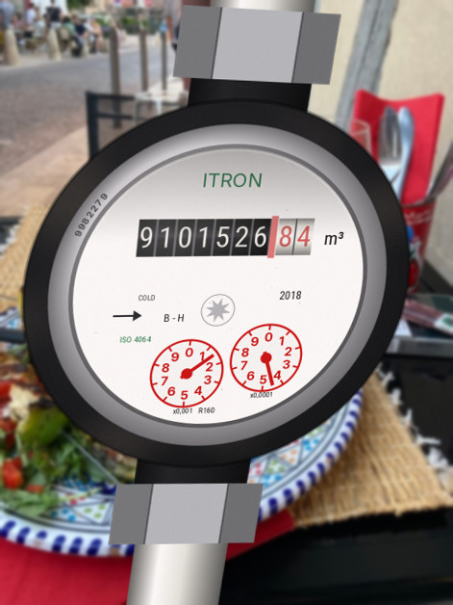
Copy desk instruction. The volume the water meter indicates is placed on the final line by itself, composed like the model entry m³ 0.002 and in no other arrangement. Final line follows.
m³ 9101526.8414
